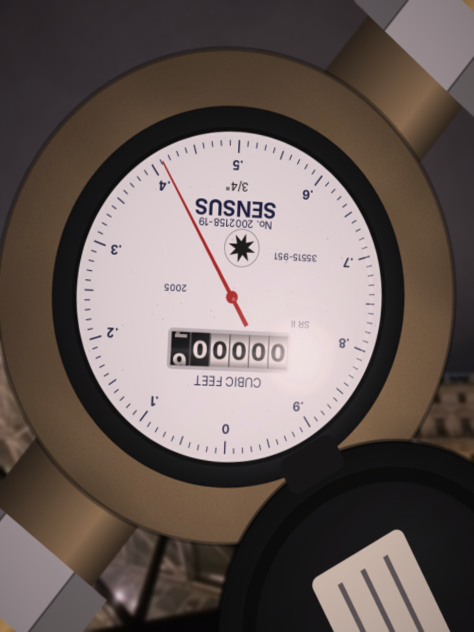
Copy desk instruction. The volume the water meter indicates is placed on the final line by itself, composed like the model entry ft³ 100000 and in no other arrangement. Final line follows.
ft³ 6.41
